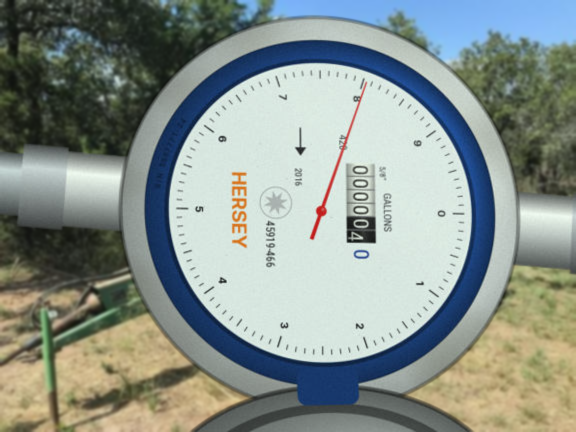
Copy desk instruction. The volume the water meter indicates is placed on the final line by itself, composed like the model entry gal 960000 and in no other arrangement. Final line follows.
gal 38.0
